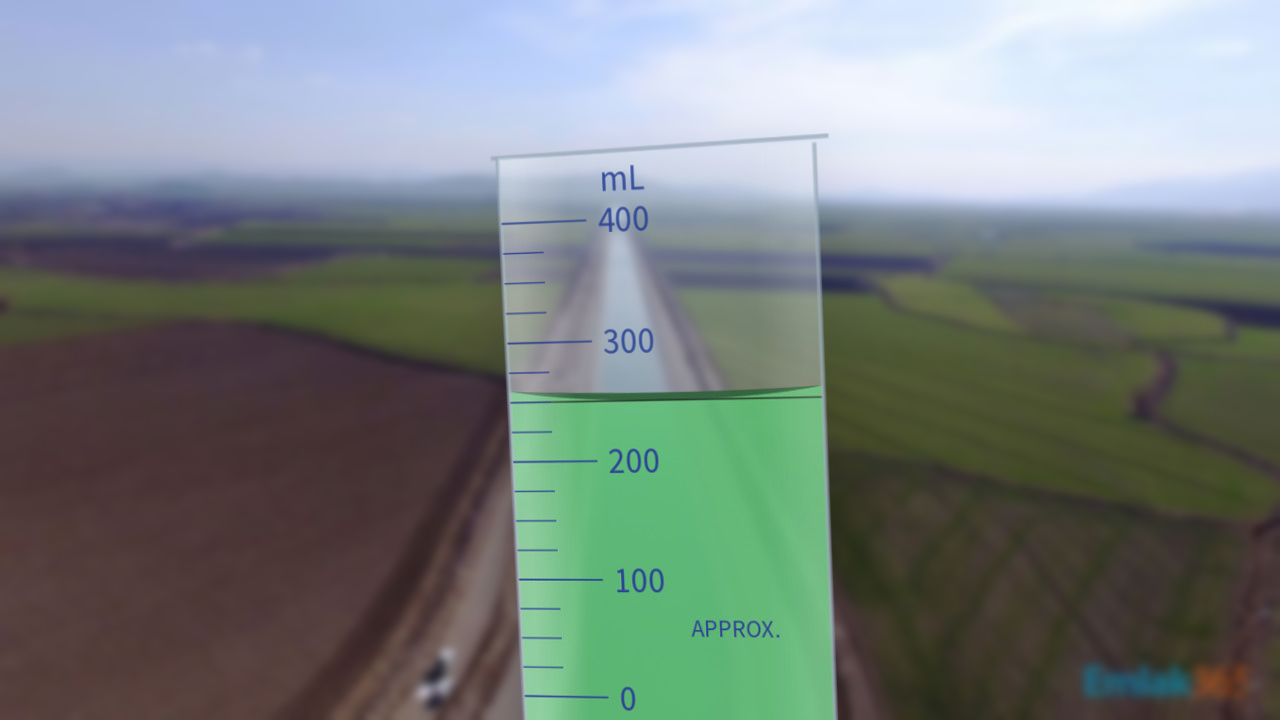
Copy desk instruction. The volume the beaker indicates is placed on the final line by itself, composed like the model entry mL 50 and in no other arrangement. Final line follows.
mL 250
